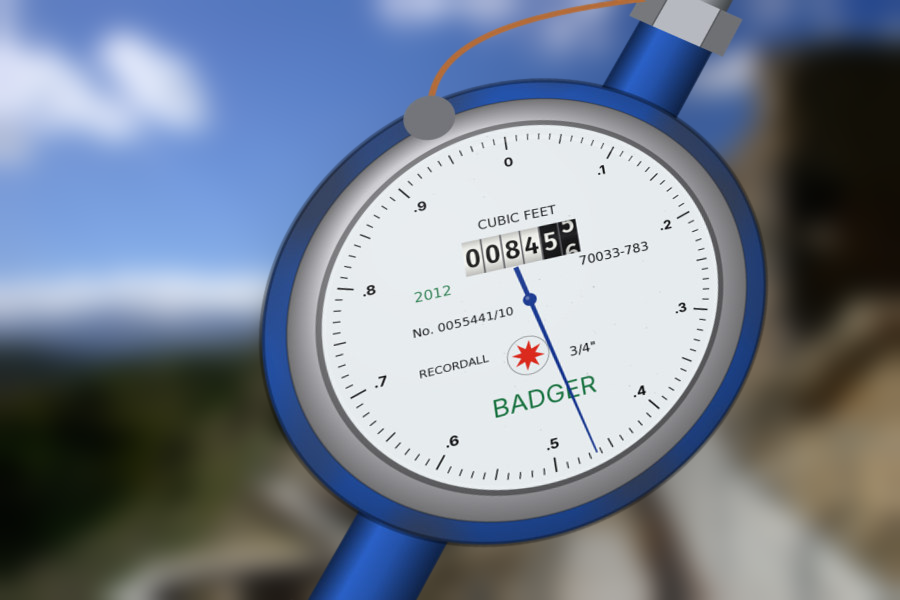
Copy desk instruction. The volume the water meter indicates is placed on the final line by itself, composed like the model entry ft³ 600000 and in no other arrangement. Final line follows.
ft³ 8455.46
